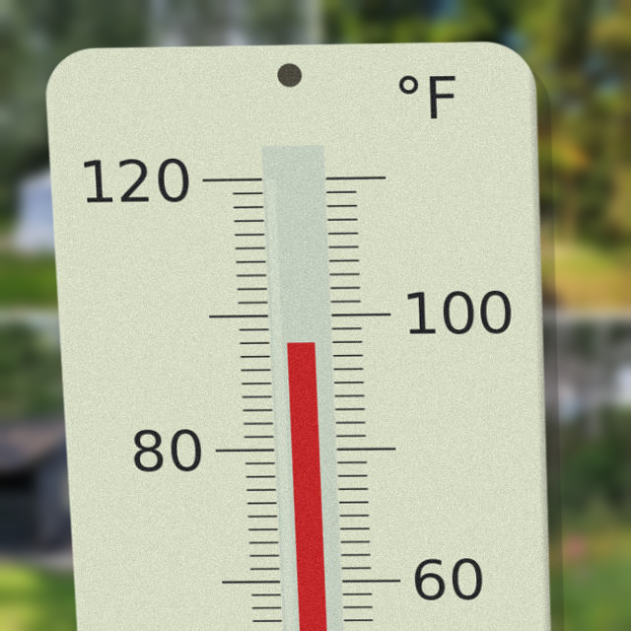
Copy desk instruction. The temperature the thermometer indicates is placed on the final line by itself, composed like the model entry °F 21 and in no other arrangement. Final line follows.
°F 96
